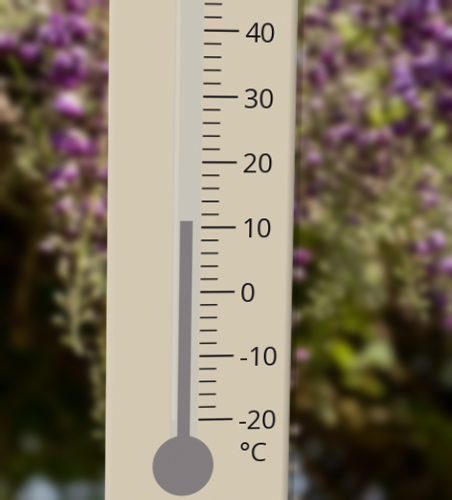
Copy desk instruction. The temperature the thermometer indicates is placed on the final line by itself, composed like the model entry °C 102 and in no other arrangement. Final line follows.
°C 11
